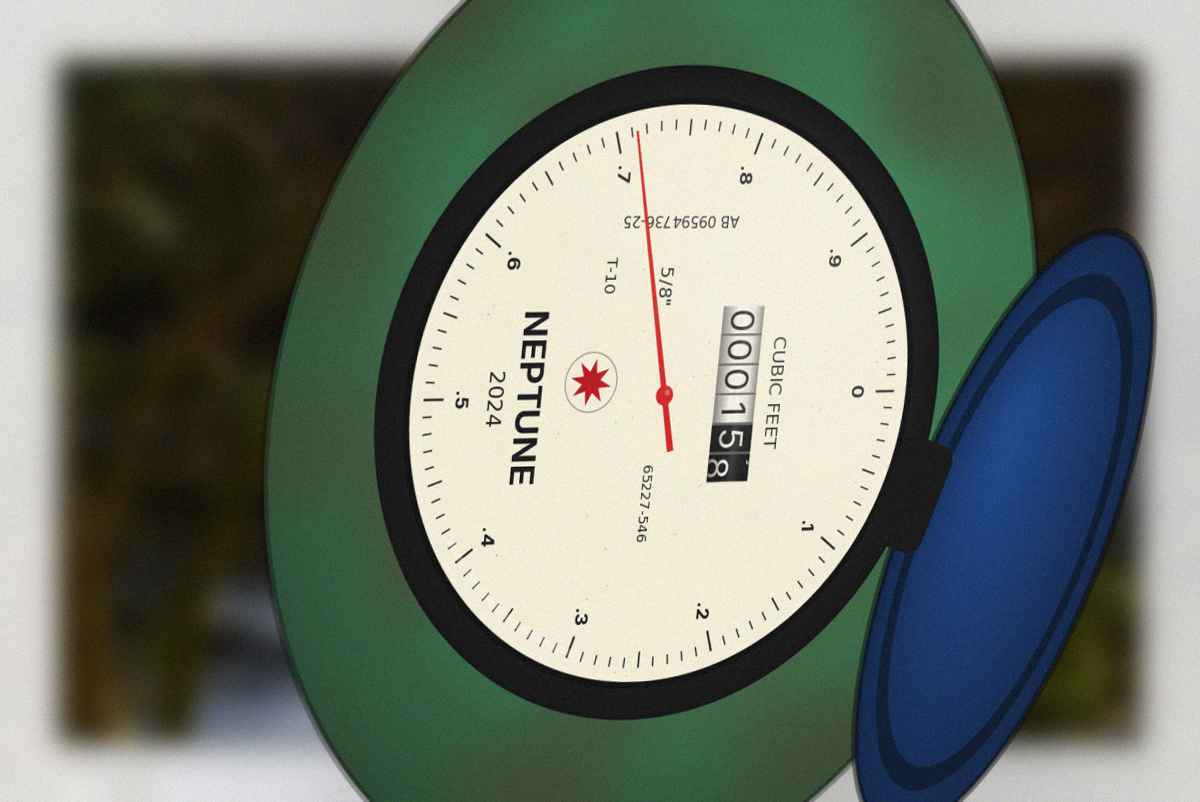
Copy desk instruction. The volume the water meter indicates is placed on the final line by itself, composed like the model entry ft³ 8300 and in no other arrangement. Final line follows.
ft³ 157.71
